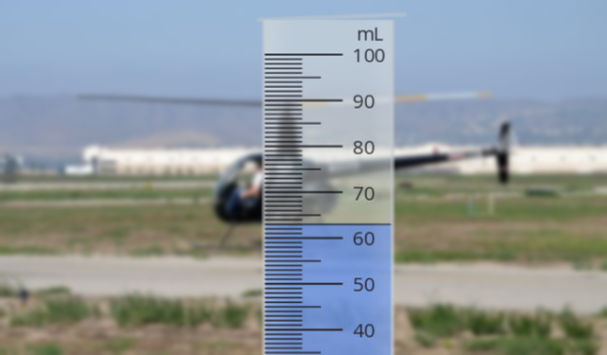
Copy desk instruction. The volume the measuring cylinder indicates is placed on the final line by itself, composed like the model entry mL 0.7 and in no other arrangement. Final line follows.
mL 63
